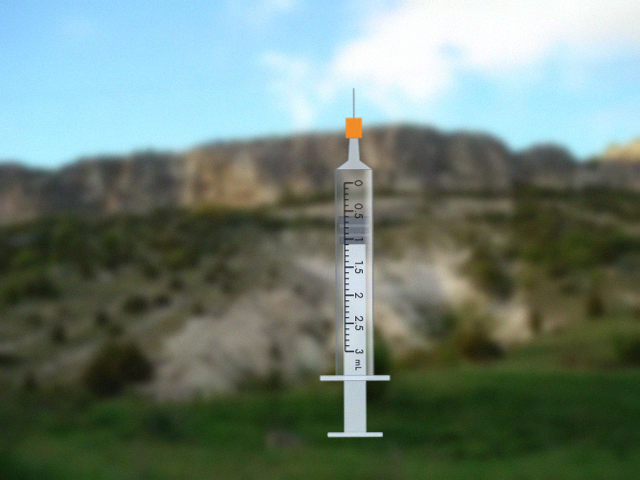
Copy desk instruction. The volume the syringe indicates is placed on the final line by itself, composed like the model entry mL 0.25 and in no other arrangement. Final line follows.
mL 0.6
